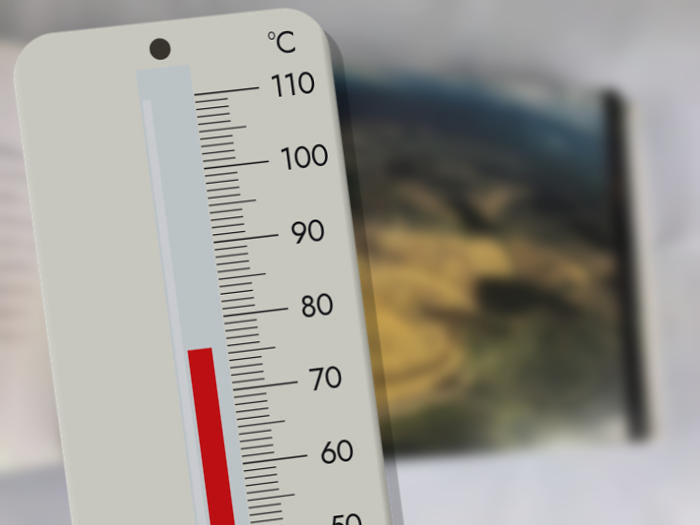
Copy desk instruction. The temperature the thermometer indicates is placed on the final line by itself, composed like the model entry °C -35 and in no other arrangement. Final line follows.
°C 76
